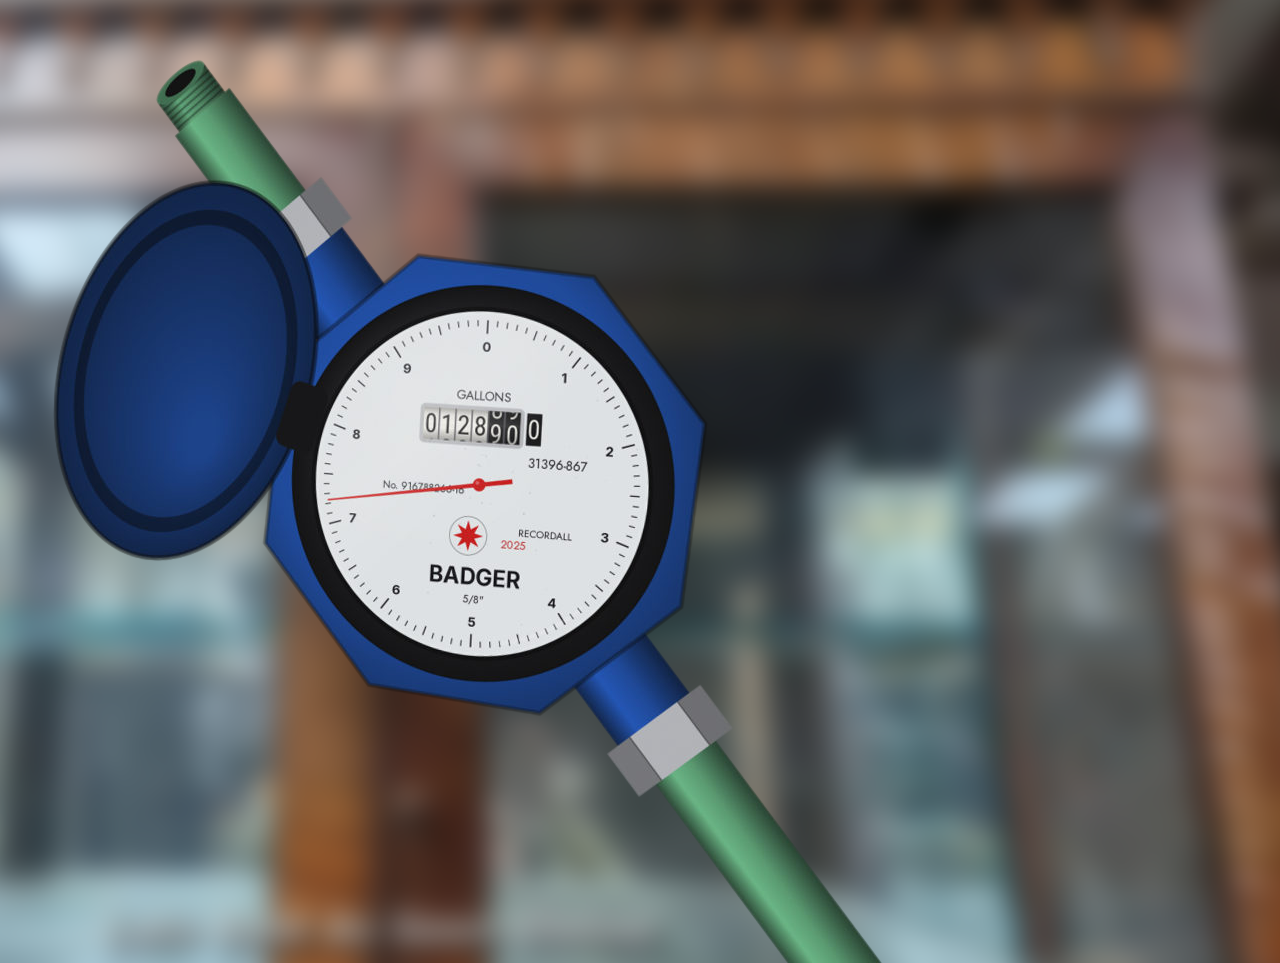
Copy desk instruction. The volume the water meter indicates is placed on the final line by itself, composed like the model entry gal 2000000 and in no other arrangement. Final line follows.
gal 128897.2
